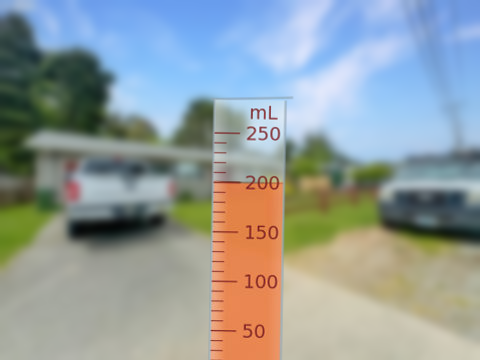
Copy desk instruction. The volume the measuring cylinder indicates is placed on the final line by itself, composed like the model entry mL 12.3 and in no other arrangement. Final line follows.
mL 200
